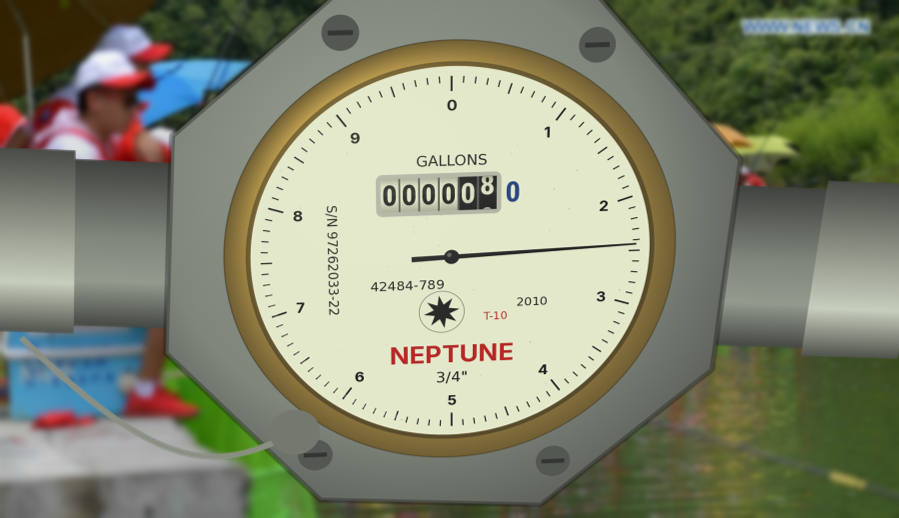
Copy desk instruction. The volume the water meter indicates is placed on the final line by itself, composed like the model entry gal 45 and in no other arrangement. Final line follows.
gal 82.4
